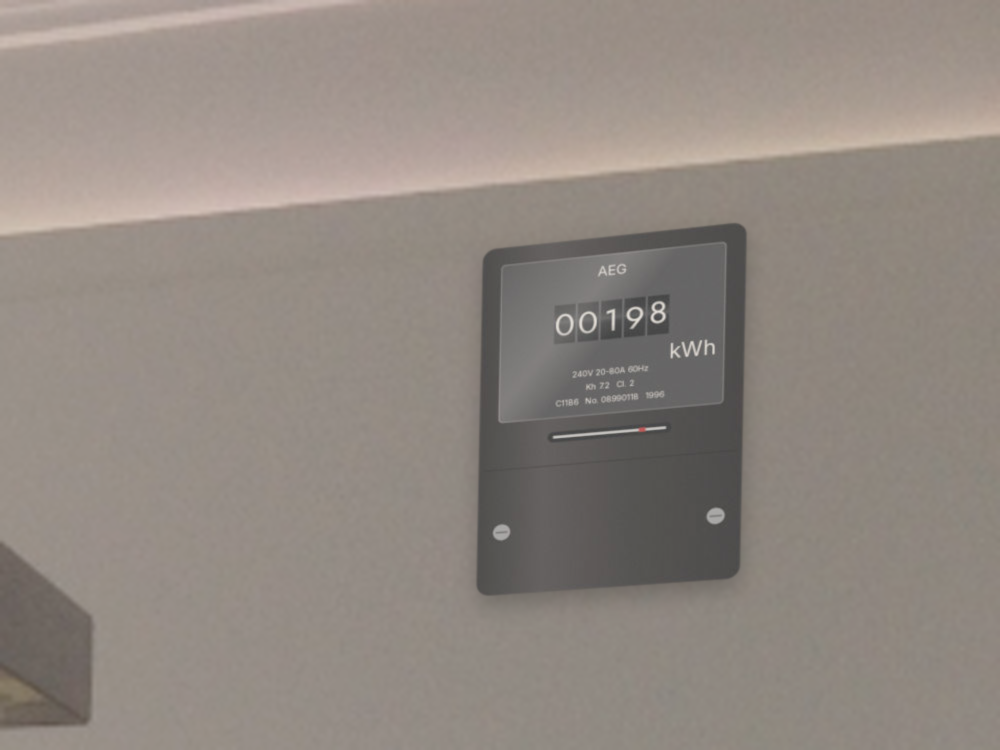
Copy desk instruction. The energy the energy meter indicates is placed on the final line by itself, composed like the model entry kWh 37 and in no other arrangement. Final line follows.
kWh 198
